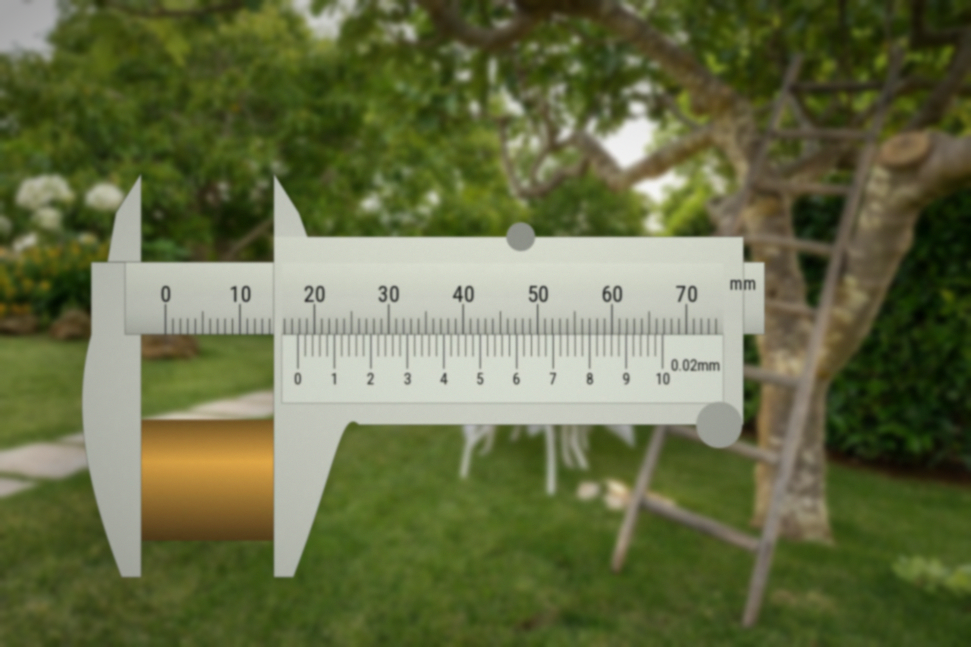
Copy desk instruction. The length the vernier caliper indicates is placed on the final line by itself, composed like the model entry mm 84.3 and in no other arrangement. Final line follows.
mm 17.8
